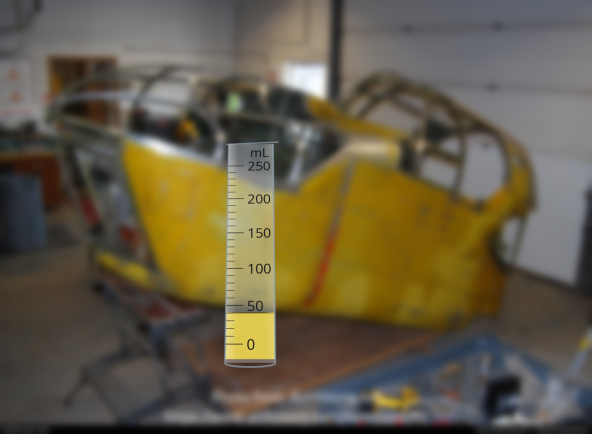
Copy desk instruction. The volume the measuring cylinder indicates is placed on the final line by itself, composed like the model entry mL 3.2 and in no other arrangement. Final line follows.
mL 40
